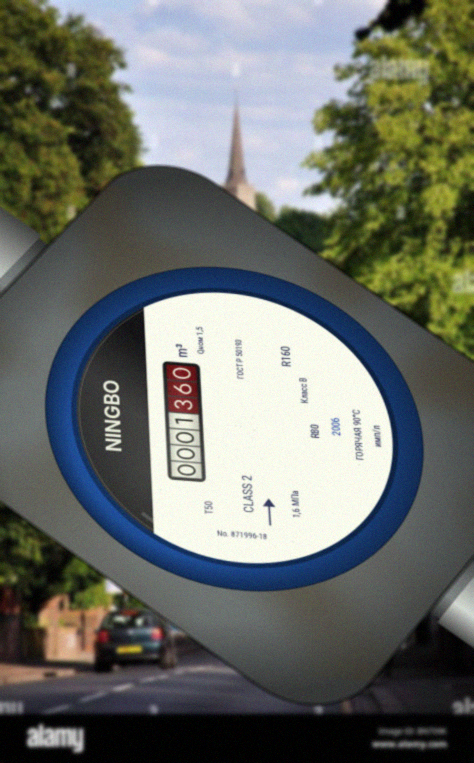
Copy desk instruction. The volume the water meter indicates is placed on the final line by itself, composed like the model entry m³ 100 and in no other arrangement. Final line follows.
m³ 1.360
